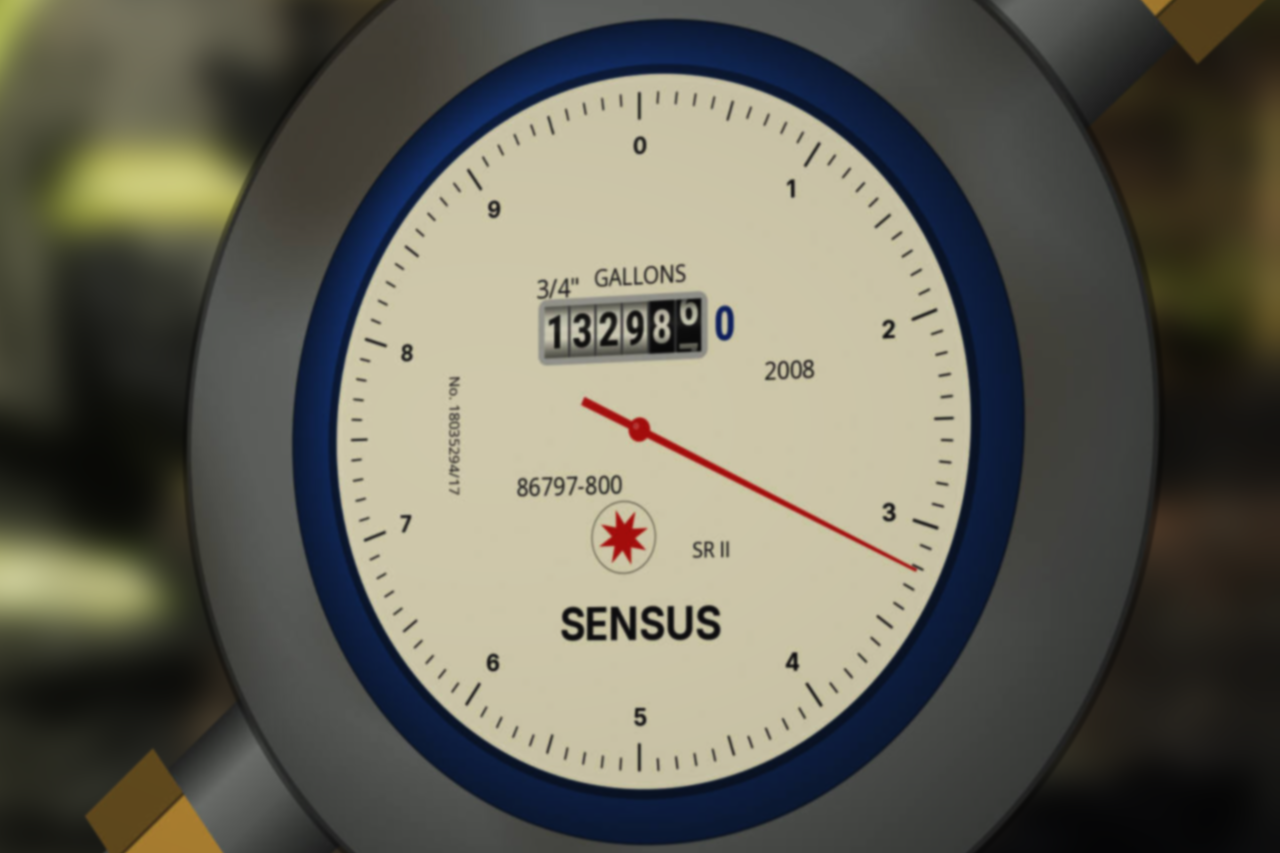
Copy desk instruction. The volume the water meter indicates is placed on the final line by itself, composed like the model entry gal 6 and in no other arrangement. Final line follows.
gal 1329863.2
